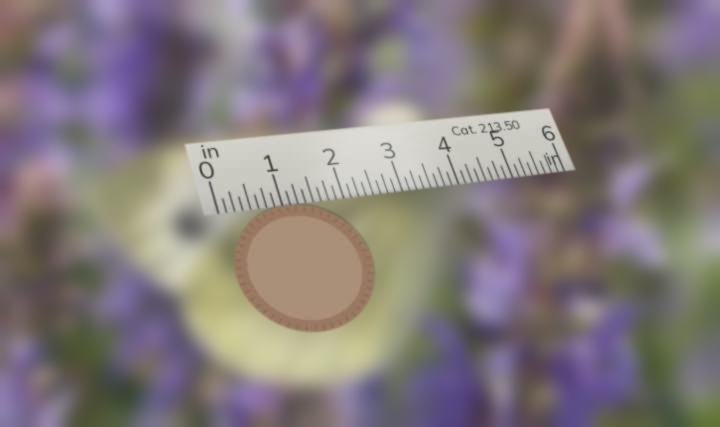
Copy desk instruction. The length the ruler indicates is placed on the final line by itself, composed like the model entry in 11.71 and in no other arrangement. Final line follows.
in 2.125
